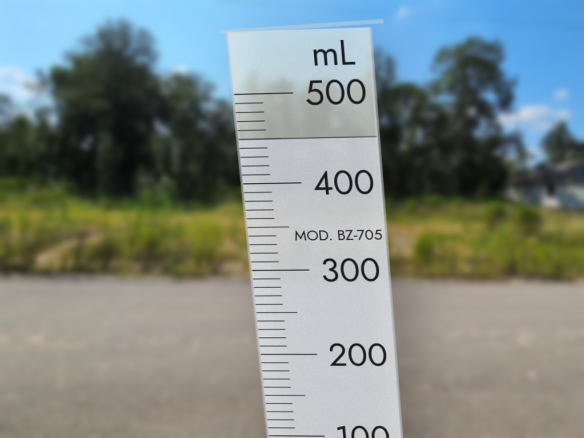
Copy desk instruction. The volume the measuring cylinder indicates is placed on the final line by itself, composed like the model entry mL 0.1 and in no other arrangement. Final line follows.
mL 450
